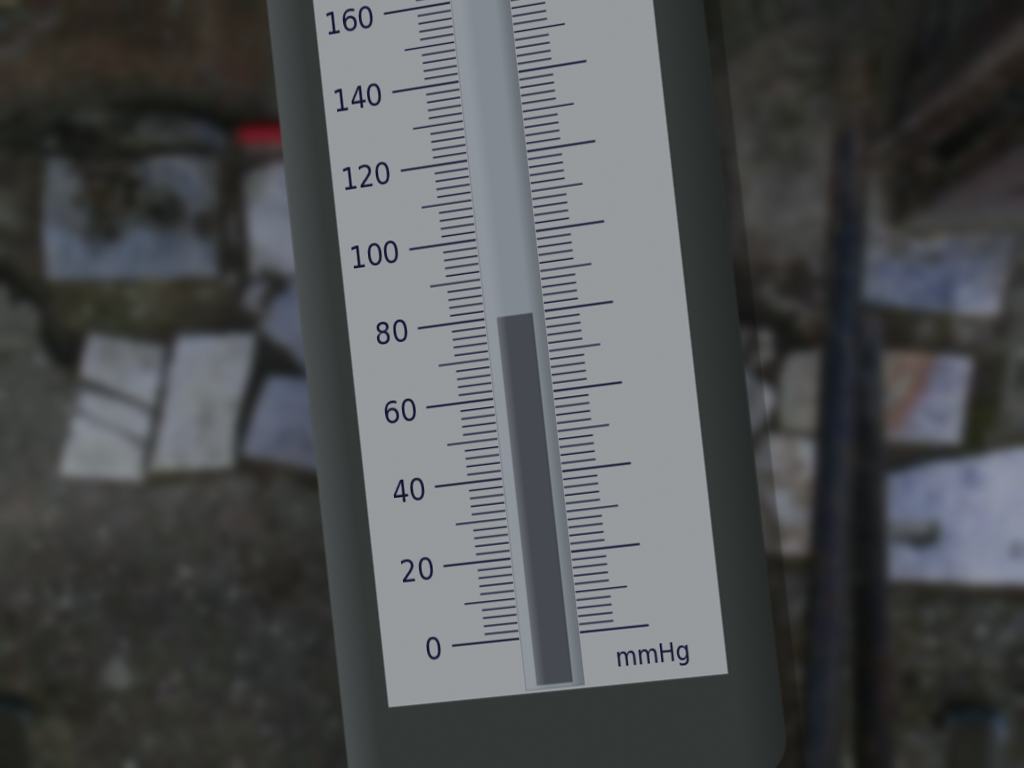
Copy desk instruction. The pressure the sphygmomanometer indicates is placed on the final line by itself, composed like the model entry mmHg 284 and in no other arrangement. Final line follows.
mmHg 80
